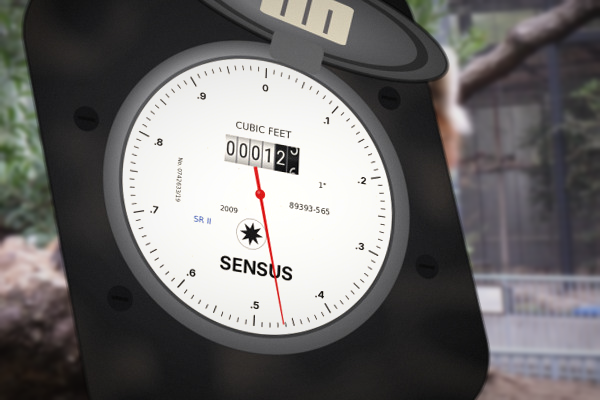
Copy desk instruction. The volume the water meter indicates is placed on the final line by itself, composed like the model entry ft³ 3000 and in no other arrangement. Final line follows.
ft³ 125.46
